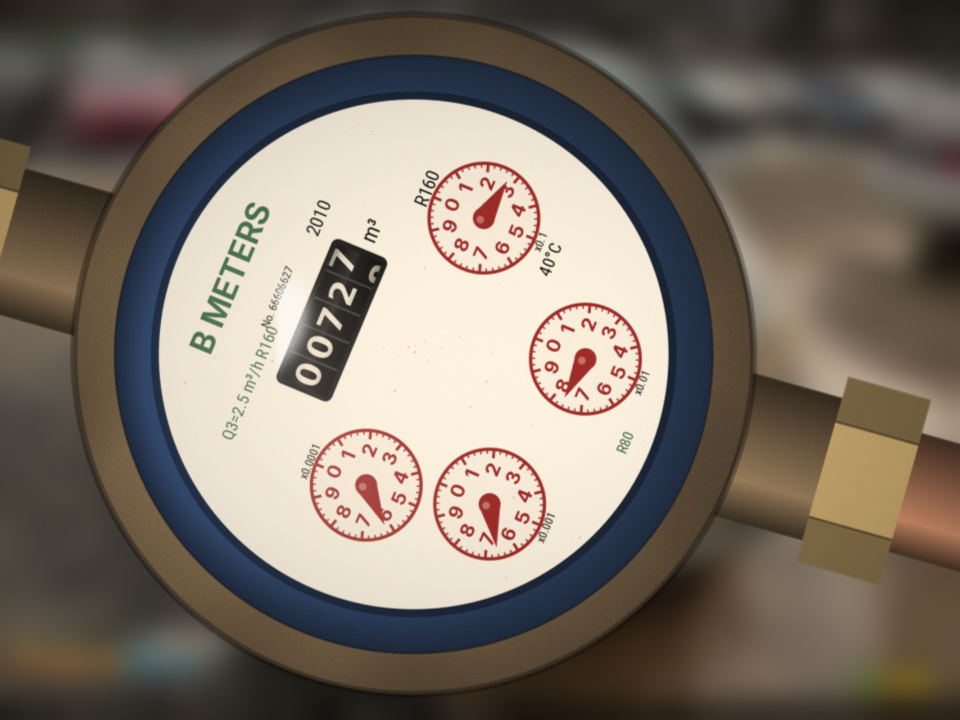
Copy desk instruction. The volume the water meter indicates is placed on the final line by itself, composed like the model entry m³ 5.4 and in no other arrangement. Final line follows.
m³ 727.2766
